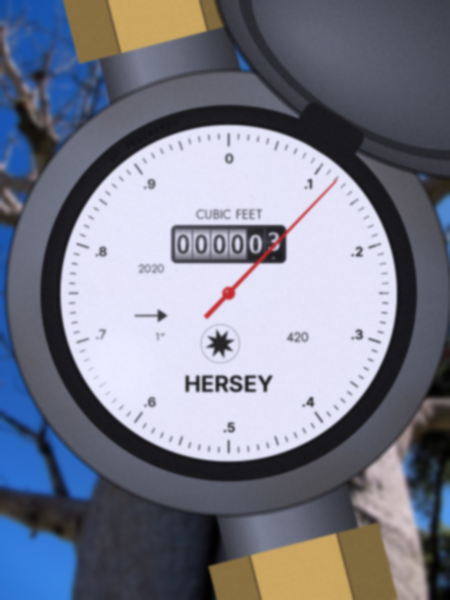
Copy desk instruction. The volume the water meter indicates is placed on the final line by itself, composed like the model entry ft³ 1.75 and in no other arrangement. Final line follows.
ft³ 3.12
